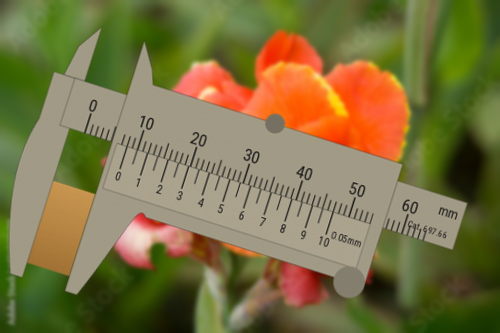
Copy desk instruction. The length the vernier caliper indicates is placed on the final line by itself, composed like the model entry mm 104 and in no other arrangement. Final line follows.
mm 8.0
